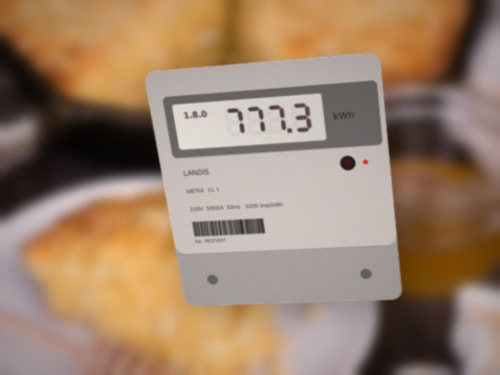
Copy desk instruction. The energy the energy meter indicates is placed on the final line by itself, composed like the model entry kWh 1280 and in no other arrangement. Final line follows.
kWh 777.3
